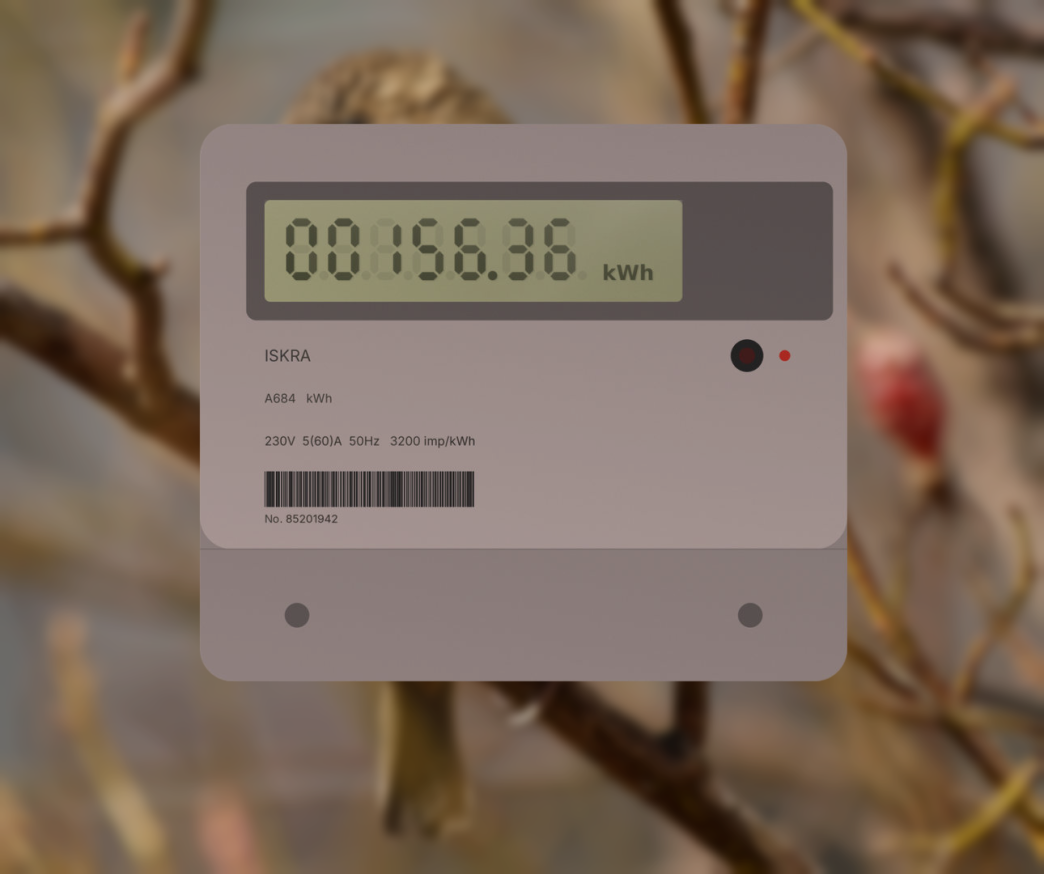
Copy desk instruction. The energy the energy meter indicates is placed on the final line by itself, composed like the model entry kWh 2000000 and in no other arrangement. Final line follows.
kWh 156.36
